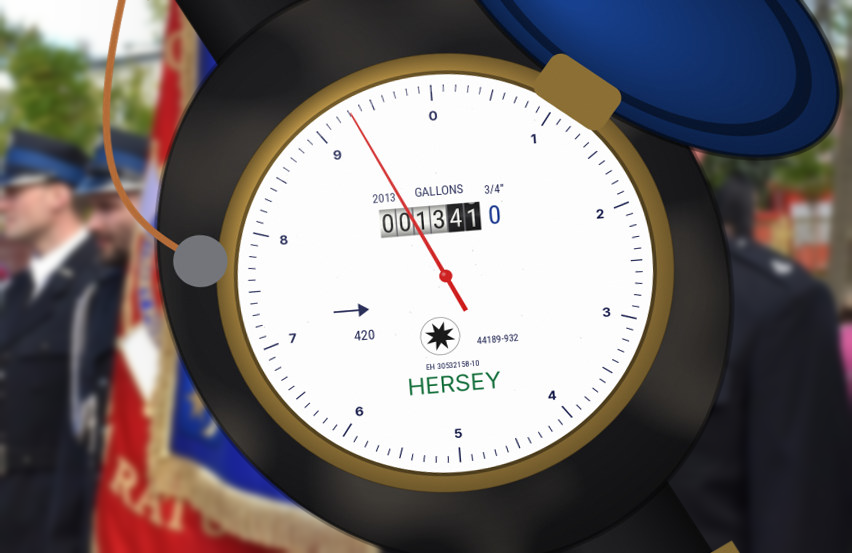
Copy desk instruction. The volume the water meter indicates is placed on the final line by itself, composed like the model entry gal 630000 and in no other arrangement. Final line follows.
gal 13409.3
